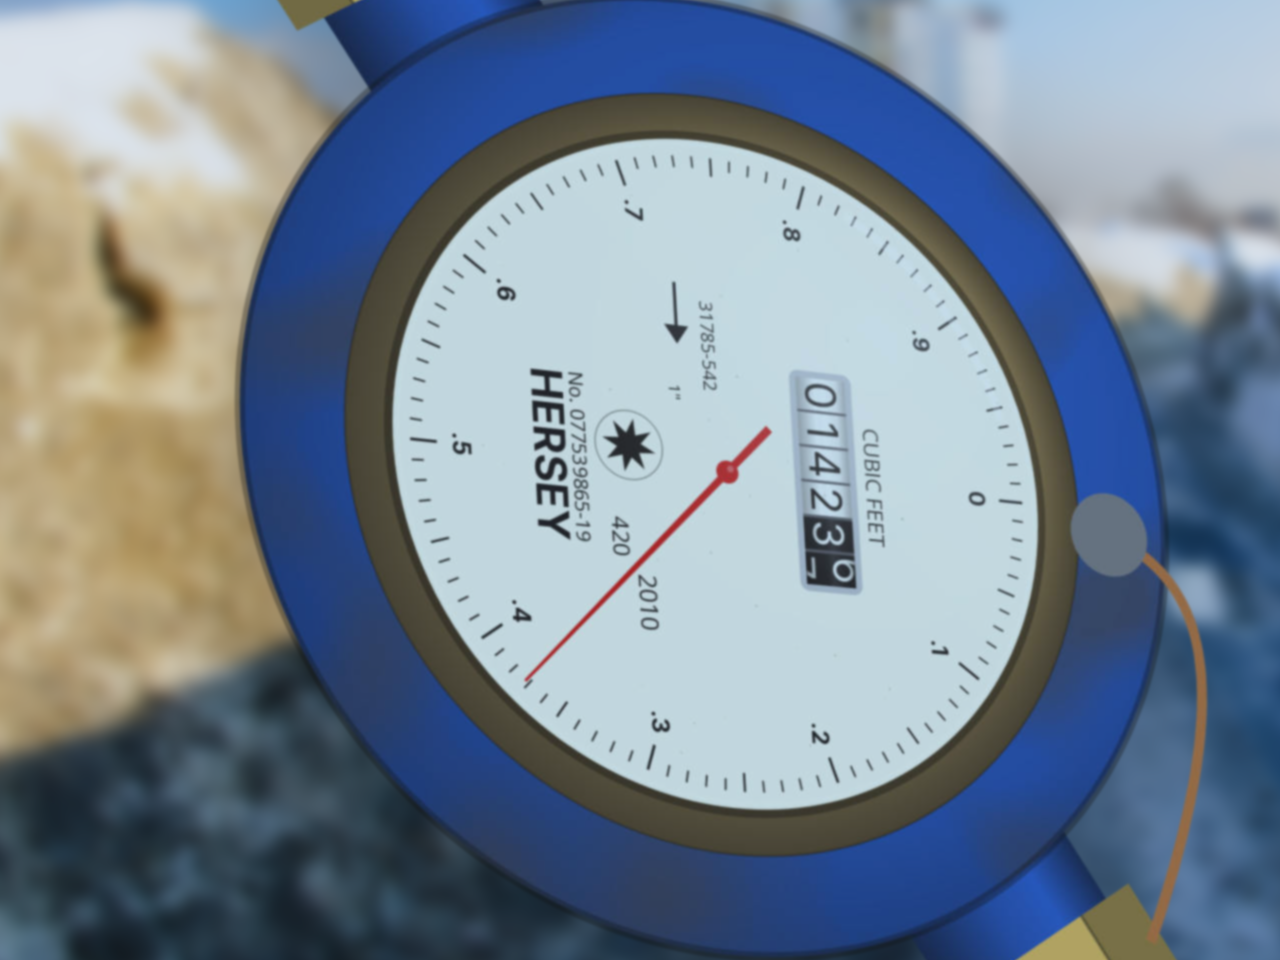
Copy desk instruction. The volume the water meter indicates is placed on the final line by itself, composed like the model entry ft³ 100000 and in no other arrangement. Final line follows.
ft³ 14236.37
